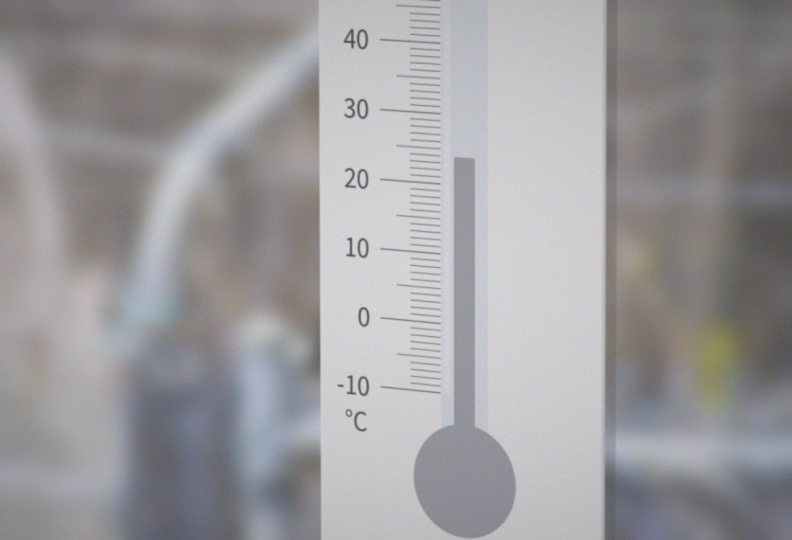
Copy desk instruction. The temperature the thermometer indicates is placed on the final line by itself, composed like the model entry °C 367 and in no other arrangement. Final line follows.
°C 24
